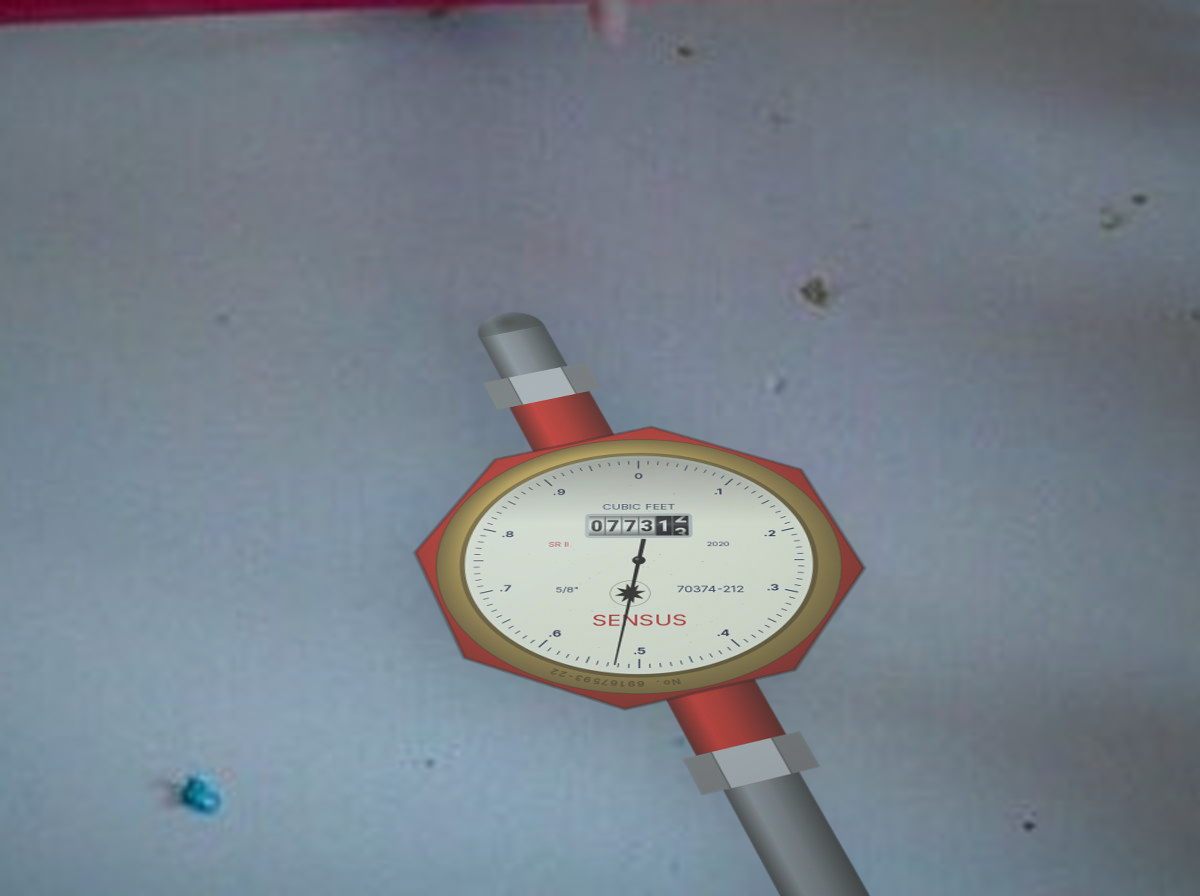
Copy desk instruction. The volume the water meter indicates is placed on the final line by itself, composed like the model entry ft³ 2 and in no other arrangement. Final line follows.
ft³ 77312.52
